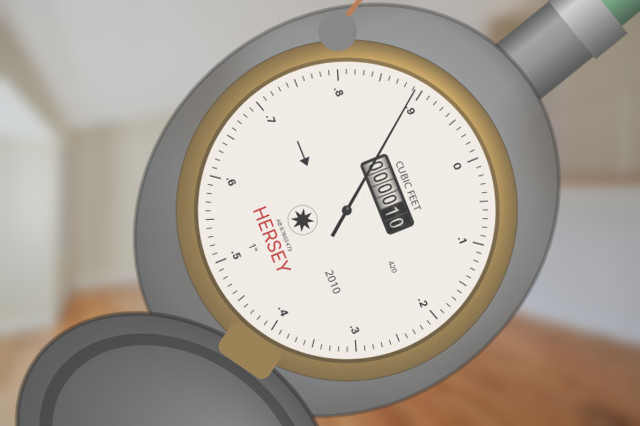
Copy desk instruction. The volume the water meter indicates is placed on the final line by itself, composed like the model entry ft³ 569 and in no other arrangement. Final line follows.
ft³ 9.89
